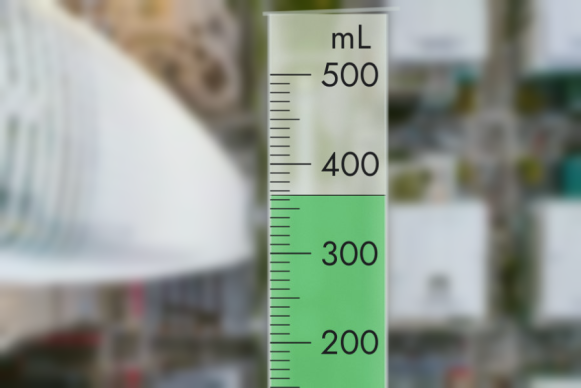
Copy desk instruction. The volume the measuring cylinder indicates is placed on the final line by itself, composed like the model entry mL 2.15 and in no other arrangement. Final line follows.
mL 365
